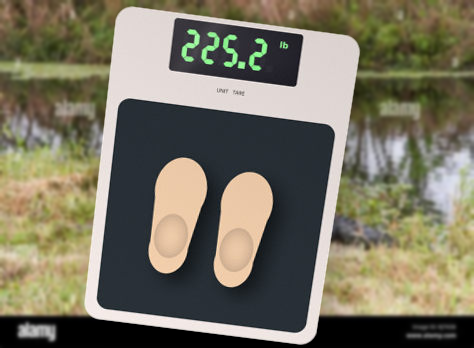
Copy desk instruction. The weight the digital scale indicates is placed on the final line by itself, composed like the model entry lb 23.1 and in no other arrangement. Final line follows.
lb 225.2
